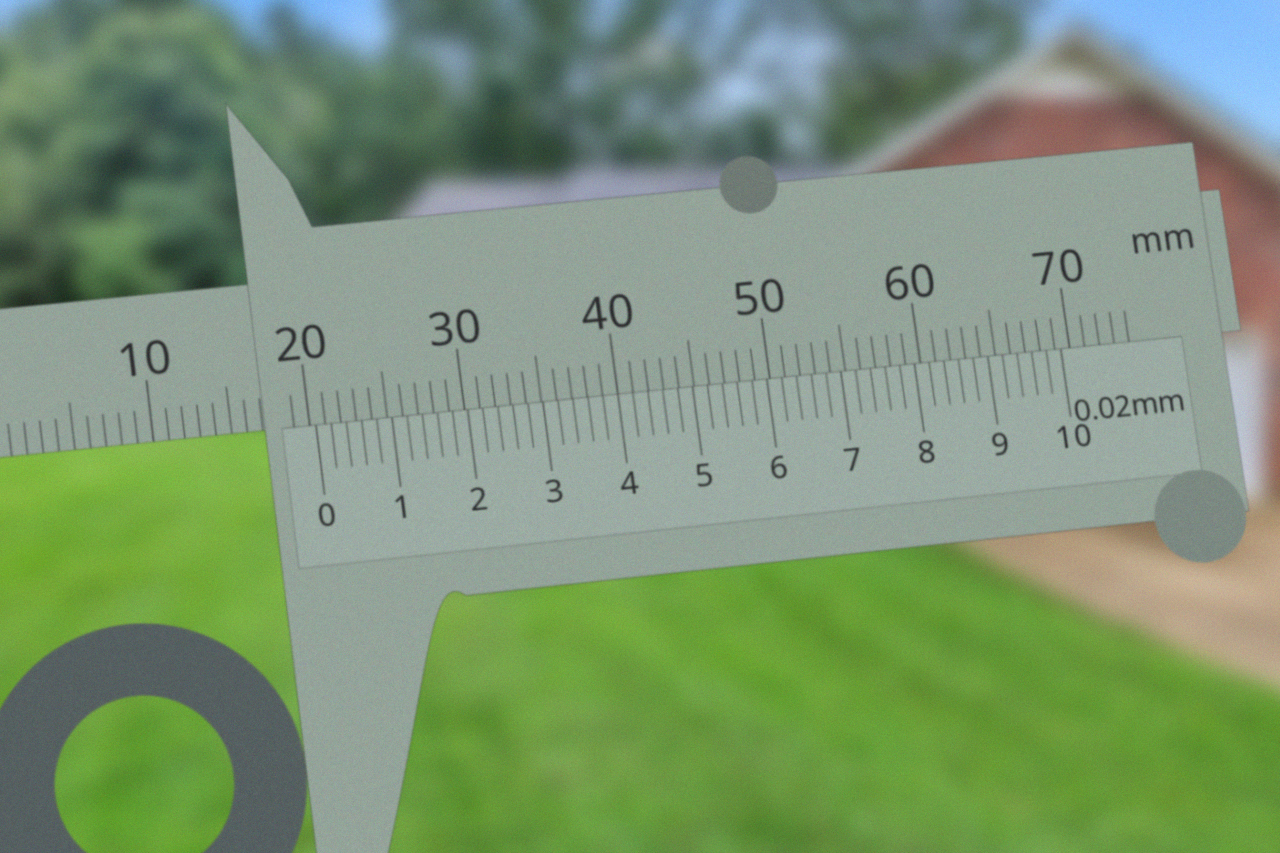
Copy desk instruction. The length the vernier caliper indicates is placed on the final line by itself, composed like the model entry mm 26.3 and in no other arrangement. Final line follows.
mm 20.4
